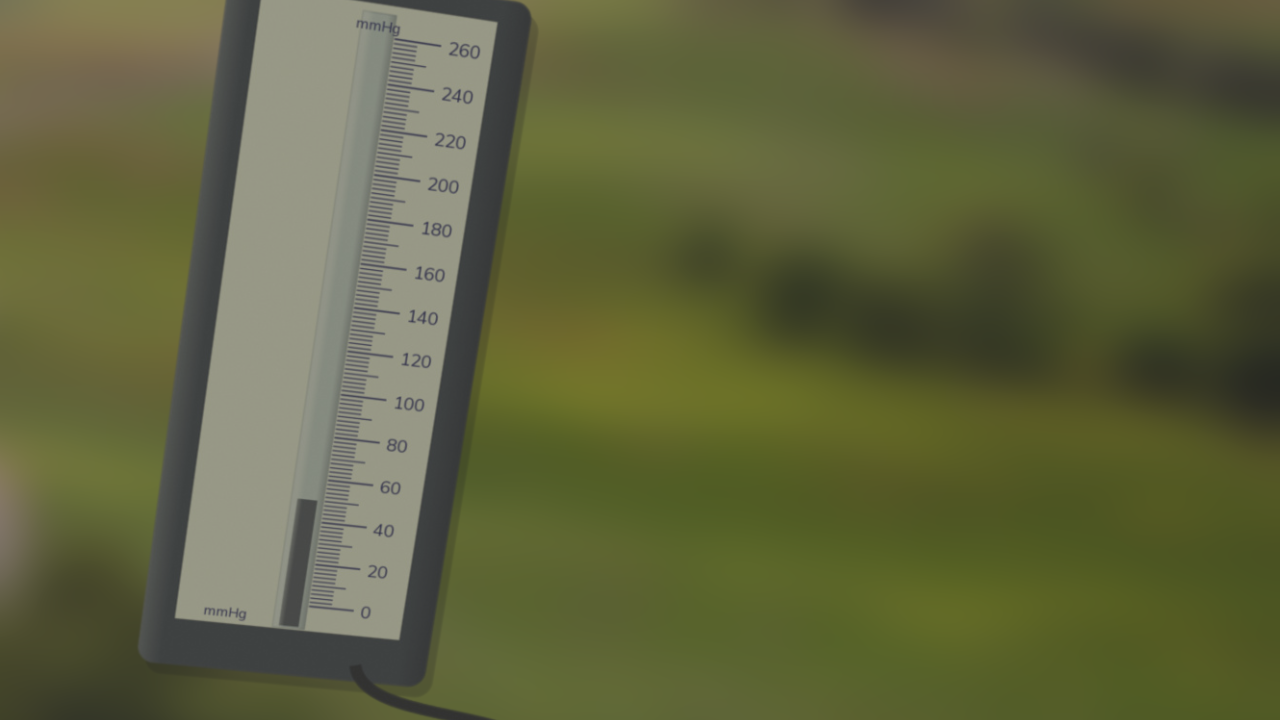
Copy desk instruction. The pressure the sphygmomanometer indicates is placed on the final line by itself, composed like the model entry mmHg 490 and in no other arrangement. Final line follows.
mmHg 50
